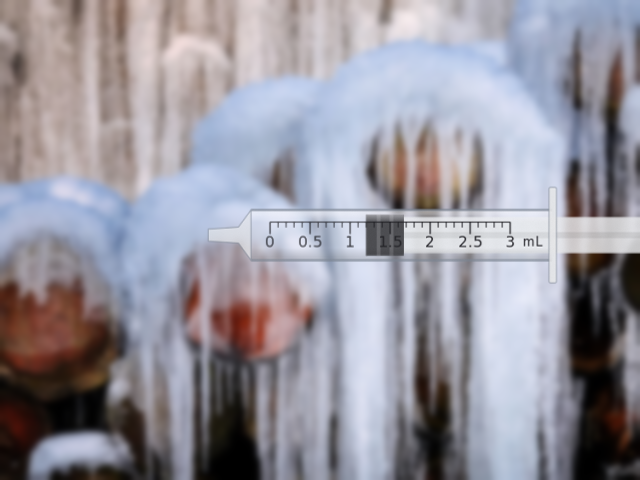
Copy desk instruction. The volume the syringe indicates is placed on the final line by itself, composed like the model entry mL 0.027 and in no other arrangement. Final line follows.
mL 1.2
